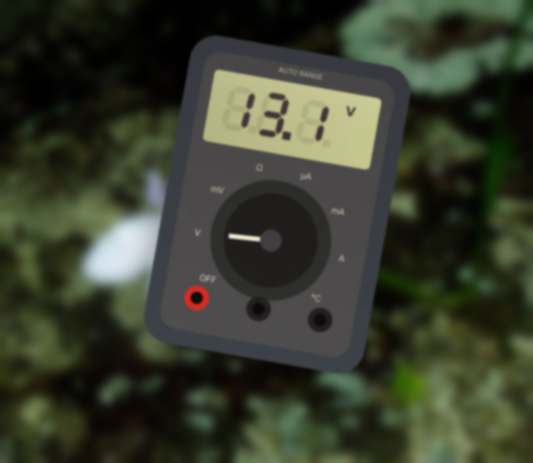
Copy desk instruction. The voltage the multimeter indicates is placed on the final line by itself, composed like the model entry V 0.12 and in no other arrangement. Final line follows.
V 13.1
